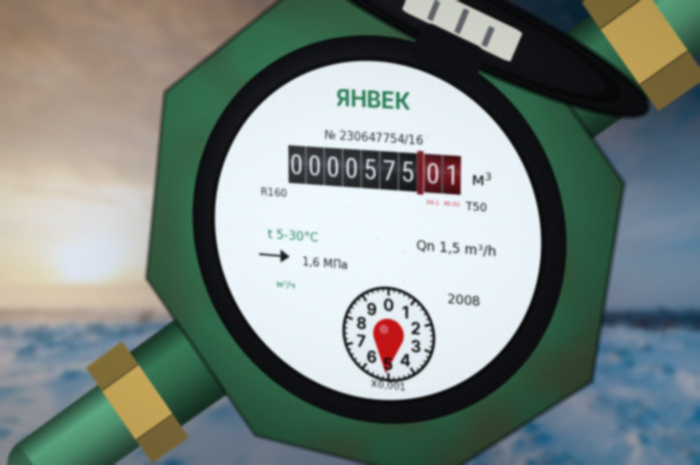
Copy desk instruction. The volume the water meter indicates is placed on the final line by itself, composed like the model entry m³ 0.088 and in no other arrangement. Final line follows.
m³ 575.015
